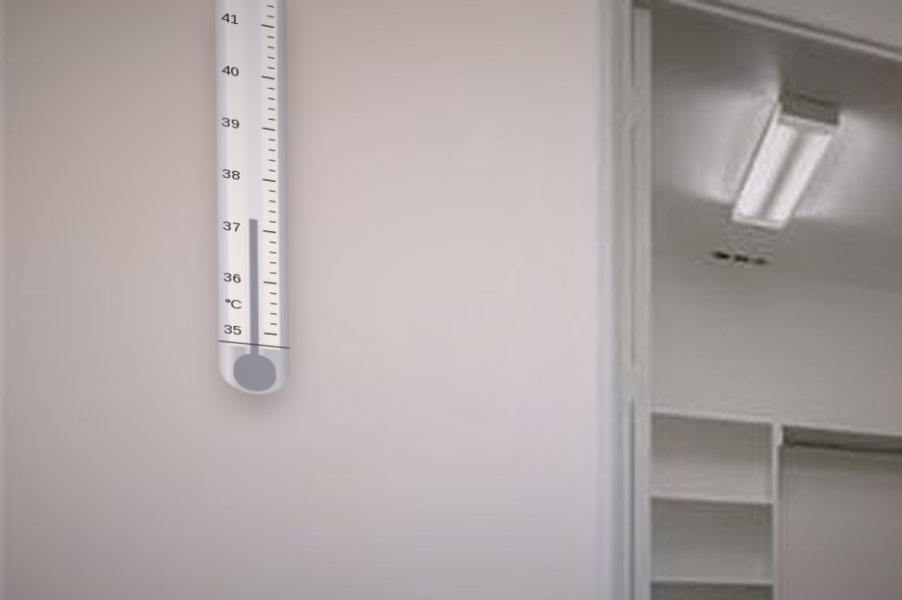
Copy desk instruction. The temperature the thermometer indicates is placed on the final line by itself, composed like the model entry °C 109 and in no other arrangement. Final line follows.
°C 37.2
